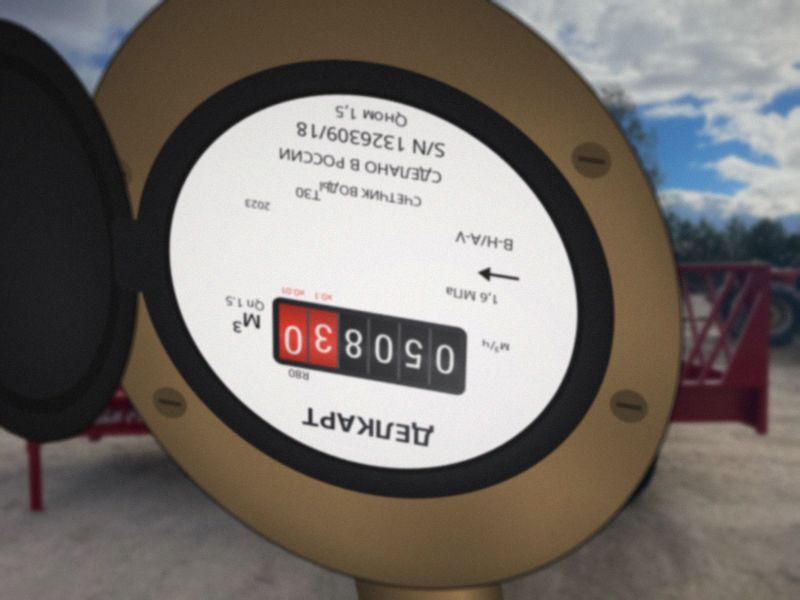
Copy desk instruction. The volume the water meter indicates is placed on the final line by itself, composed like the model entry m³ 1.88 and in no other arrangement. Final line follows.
m³ 508.30
